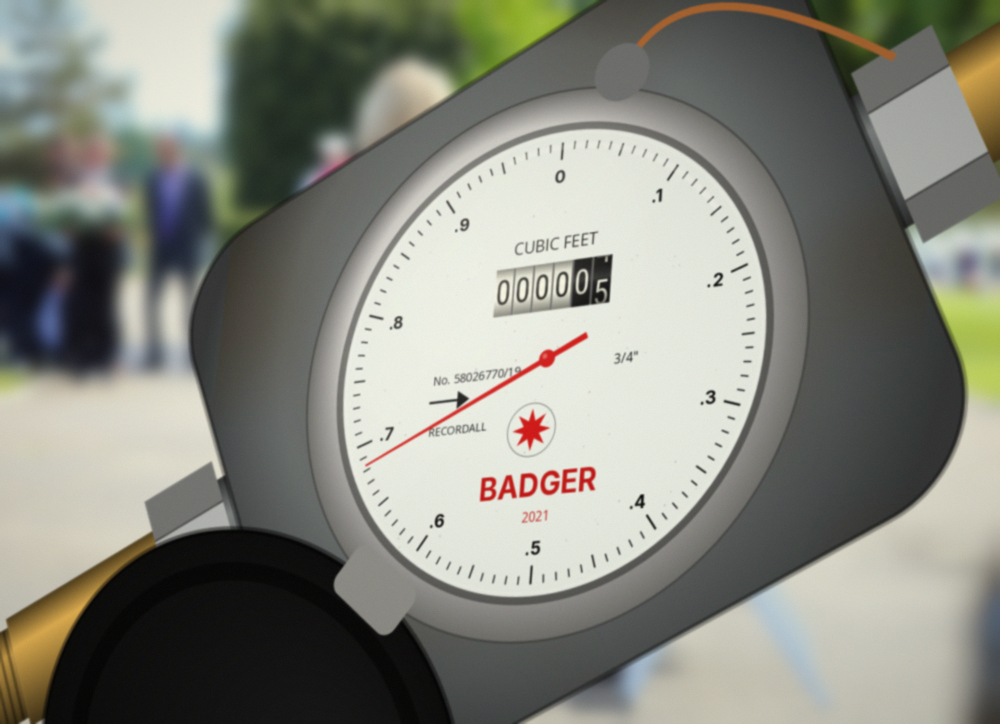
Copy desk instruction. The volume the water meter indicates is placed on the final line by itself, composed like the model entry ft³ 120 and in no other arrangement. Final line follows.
ft³ 4.68
